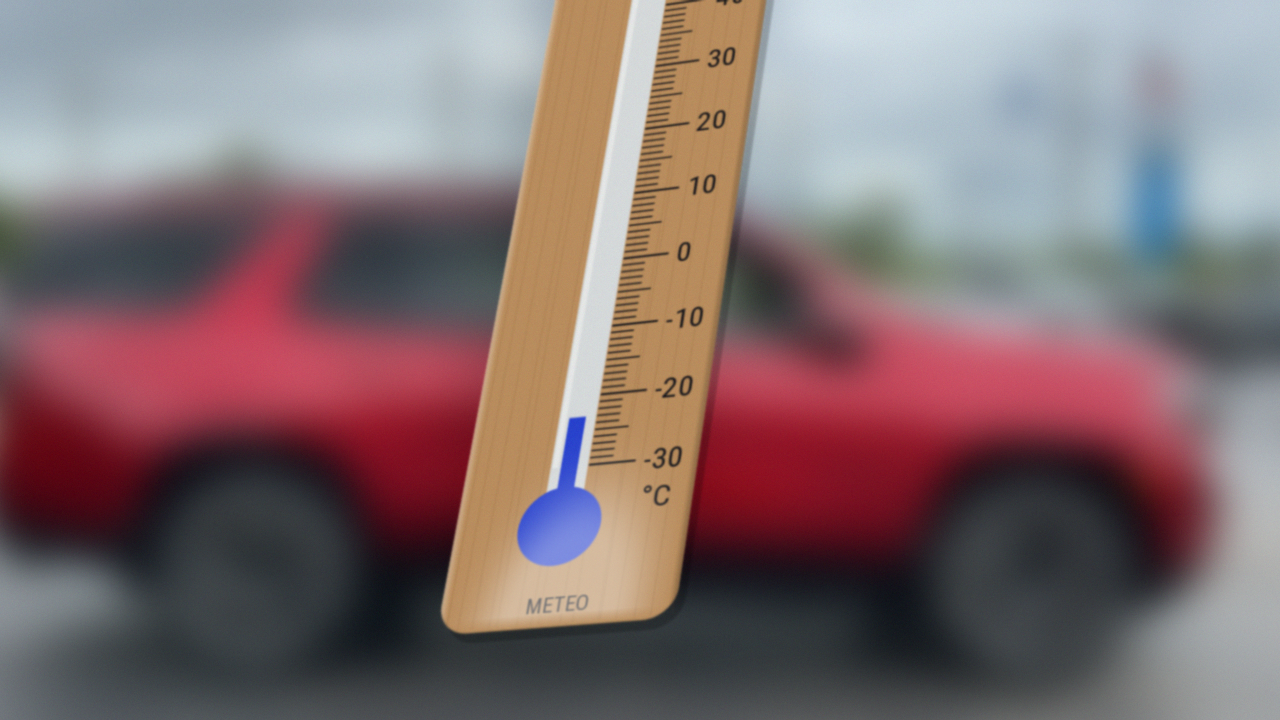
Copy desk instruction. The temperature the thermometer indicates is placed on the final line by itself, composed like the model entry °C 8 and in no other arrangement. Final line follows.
°C -23
